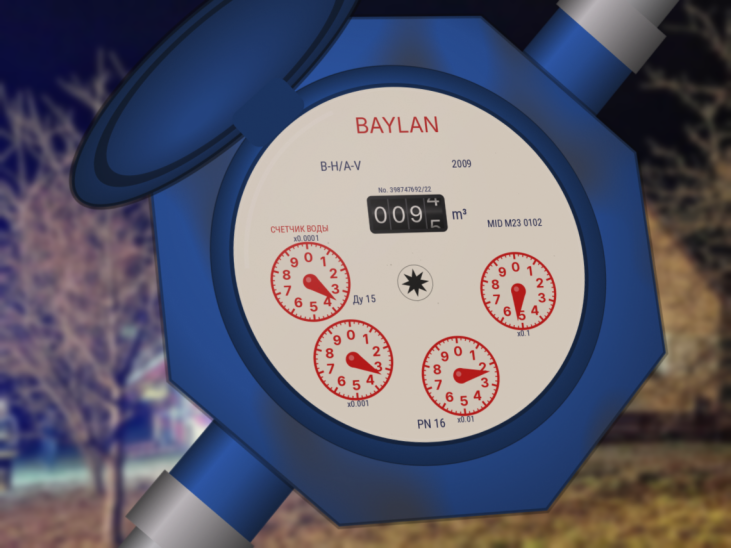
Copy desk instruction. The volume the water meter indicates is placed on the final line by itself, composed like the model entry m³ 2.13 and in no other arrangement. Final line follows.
m³ 94.5233
